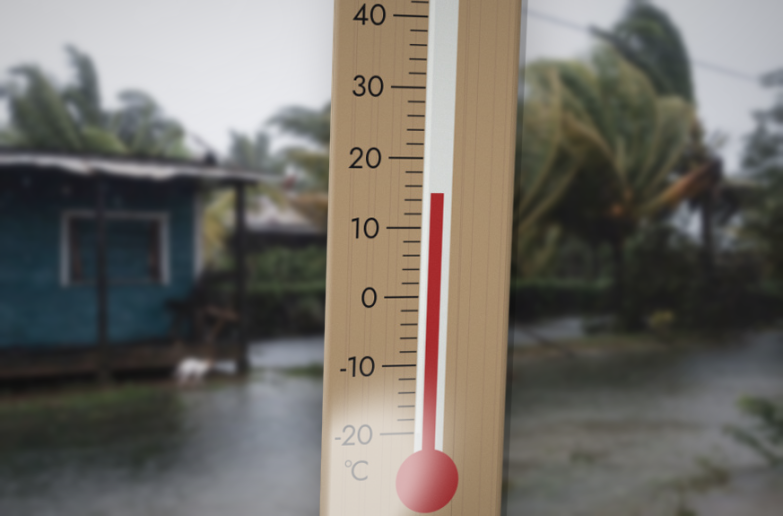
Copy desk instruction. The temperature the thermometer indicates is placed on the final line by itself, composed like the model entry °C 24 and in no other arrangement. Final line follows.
°C 15
